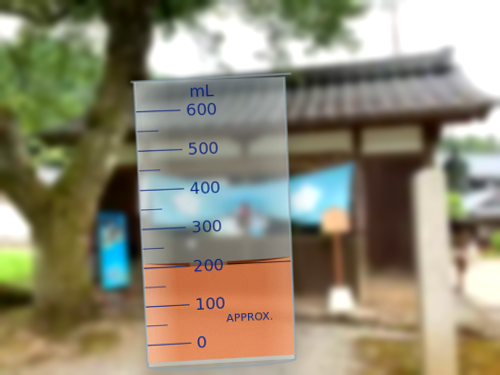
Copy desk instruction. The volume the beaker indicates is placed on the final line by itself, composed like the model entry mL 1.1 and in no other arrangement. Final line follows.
mL 200
